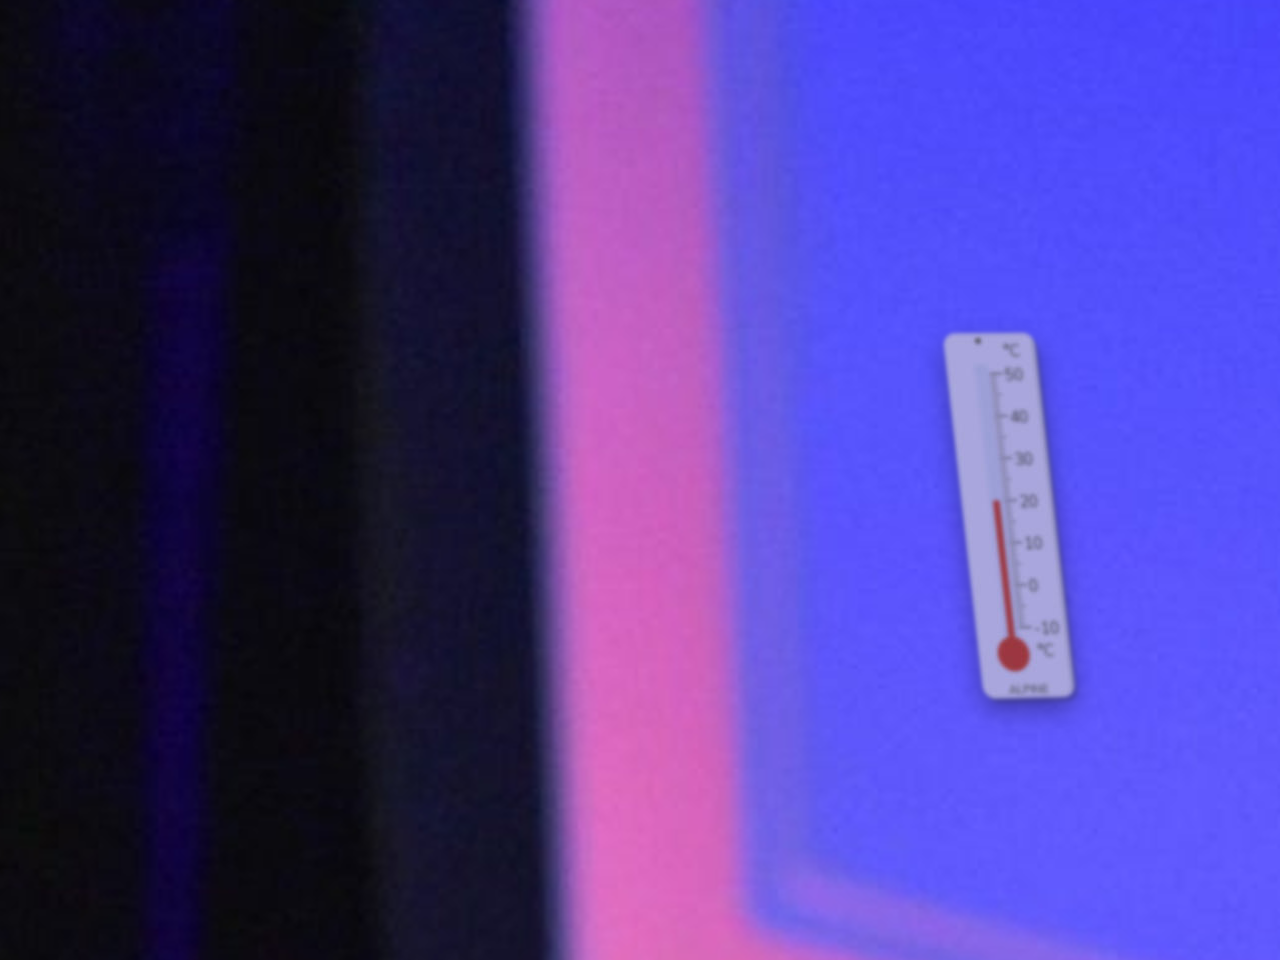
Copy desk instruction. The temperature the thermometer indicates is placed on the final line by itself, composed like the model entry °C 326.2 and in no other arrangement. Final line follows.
°C 20
